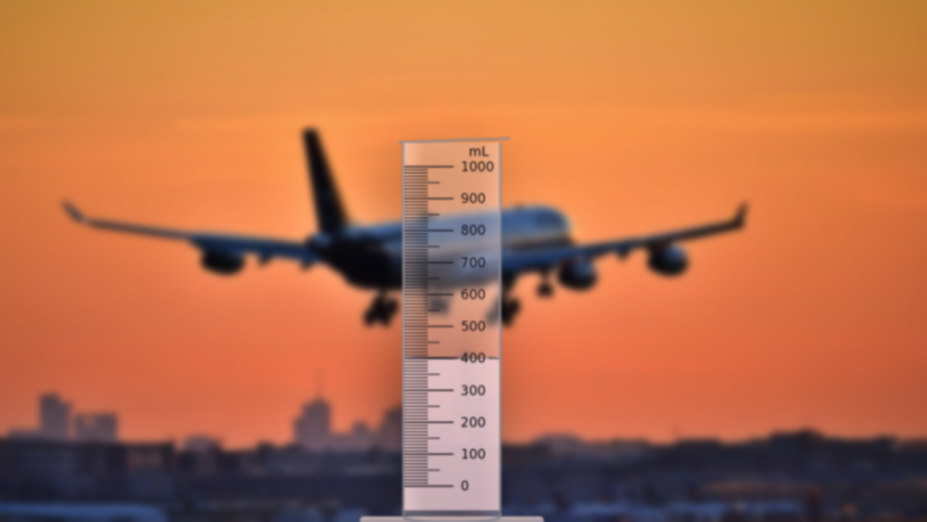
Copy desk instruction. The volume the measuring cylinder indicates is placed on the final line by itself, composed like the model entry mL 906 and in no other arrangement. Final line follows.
mL 400
